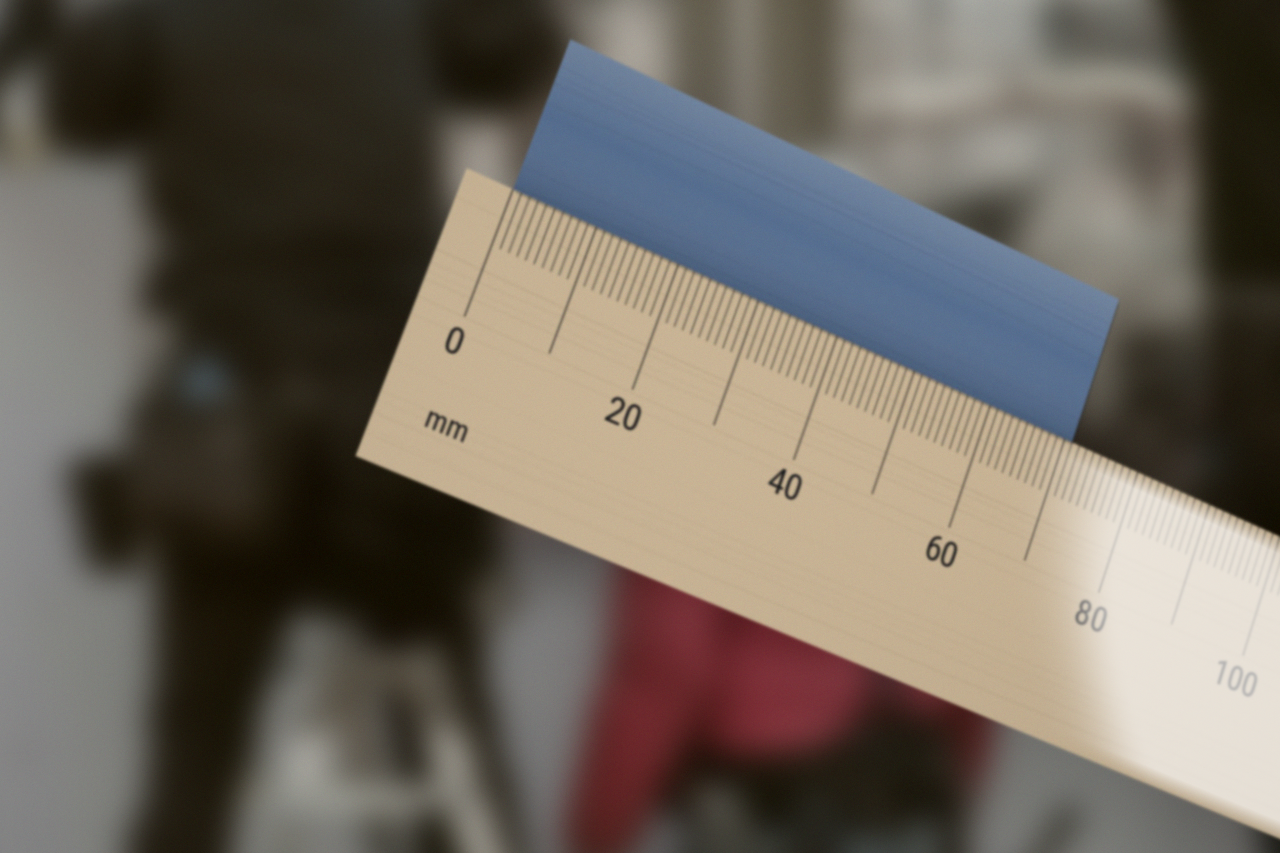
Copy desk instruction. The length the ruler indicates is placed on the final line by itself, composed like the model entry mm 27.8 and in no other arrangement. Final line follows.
mm 71
